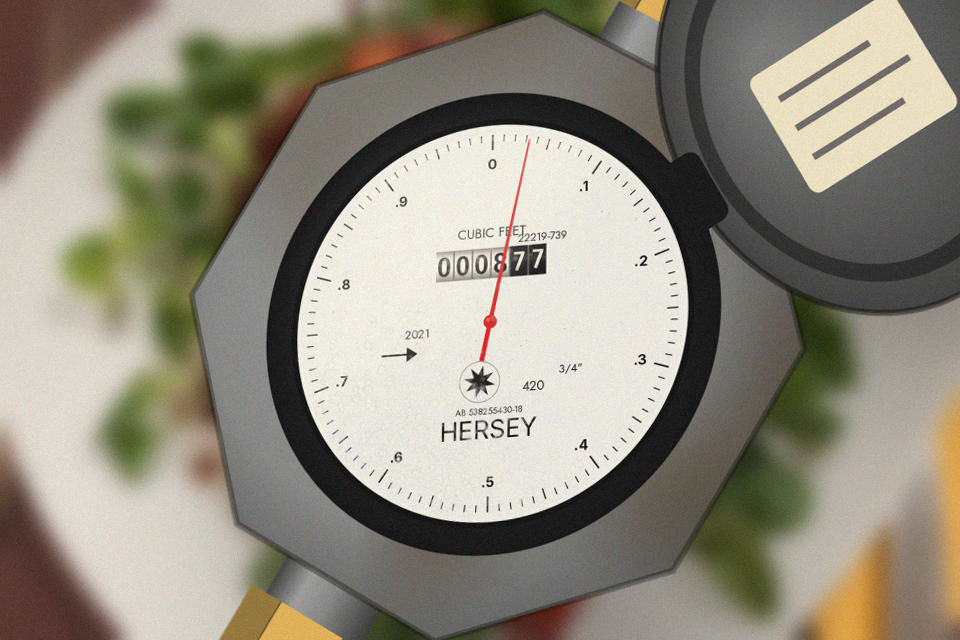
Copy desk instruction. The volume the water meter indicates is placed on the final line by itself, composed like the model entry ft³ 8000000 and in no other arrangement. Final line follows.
ft³ 877.03
